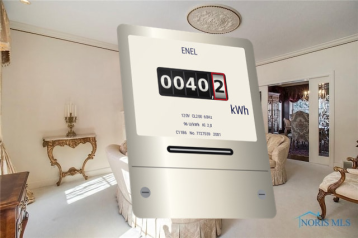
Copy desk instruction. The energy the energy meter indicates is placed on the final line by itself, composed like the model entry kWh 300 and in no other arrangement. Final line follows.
kWh 40.2
